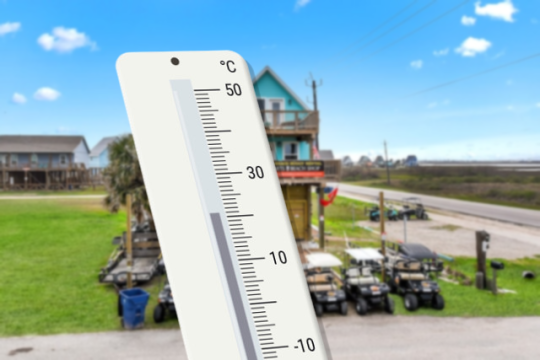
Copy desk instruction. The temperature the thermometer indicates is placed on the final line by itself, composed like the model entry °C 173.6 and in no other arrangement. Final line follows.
°C 21
